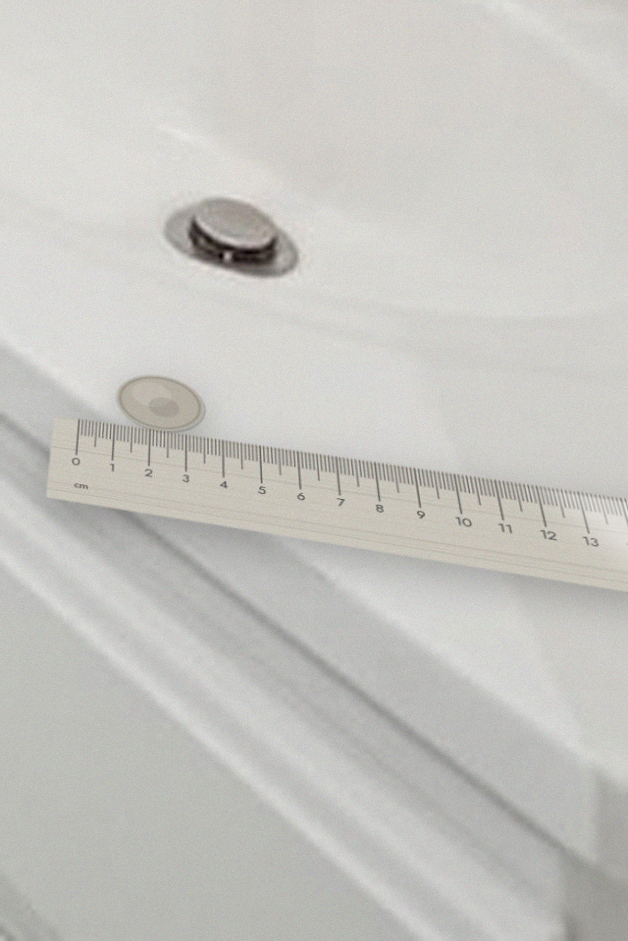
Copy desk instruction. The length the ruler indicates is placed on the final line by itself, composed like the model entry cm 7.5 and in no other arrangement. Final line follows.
cm 2.5
